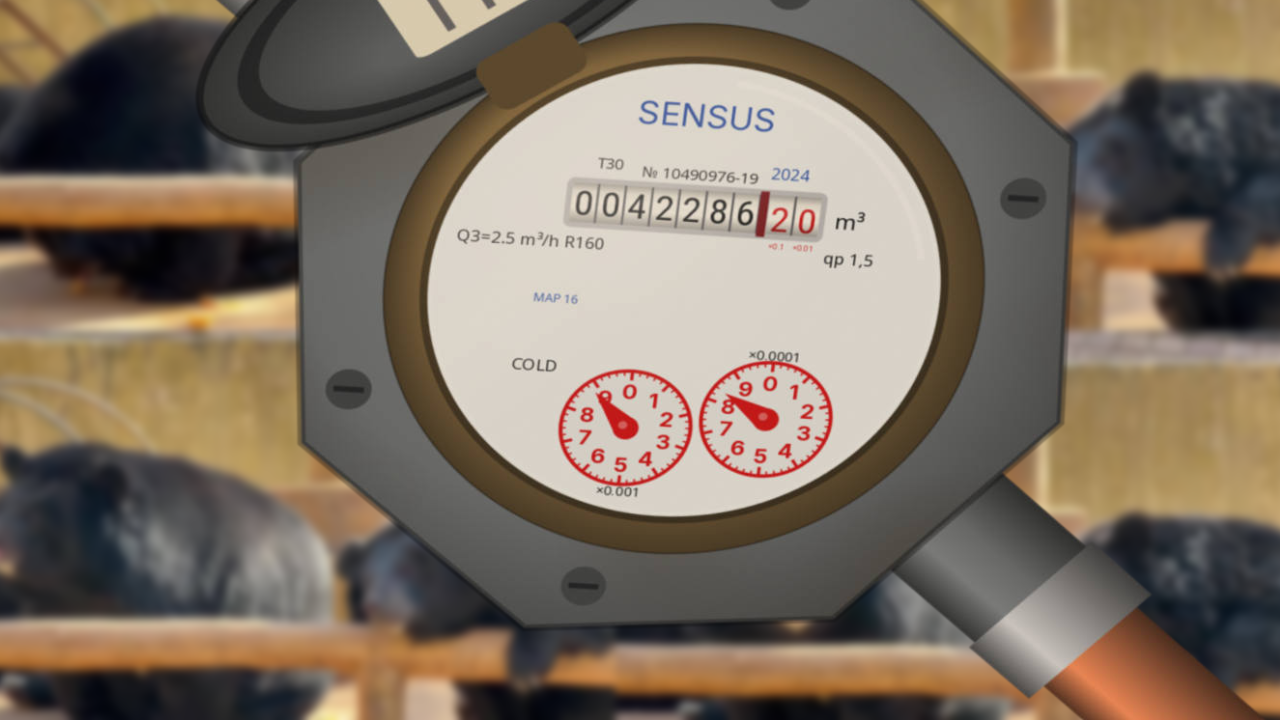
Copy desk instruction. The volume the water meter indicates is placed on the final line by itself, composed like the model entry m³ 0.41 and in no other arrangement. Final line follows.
m³ 42286.1988
